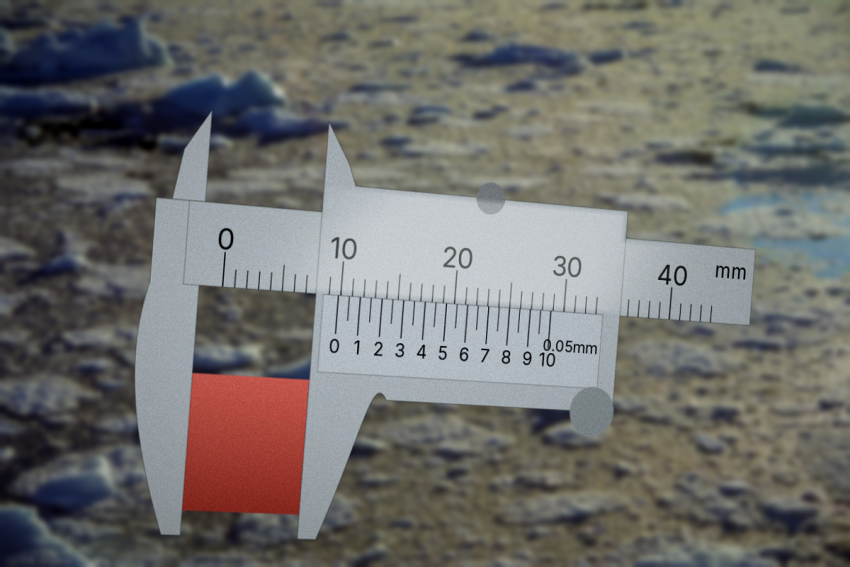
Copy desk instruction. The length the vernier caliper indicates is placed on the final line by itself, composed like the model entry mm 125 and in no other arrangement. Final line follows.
mm 9.8
